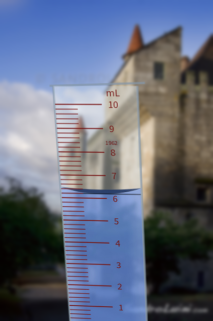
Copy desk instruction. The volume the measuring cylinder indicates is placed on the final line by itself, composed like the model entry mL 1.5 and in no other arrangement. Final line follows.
mL 6.2
